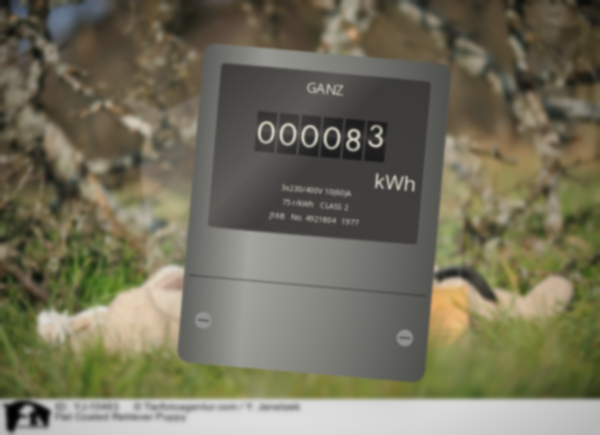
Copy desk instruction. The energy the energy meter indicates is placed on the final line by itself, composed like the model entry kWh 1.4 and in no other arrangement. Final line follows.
kWh 83
